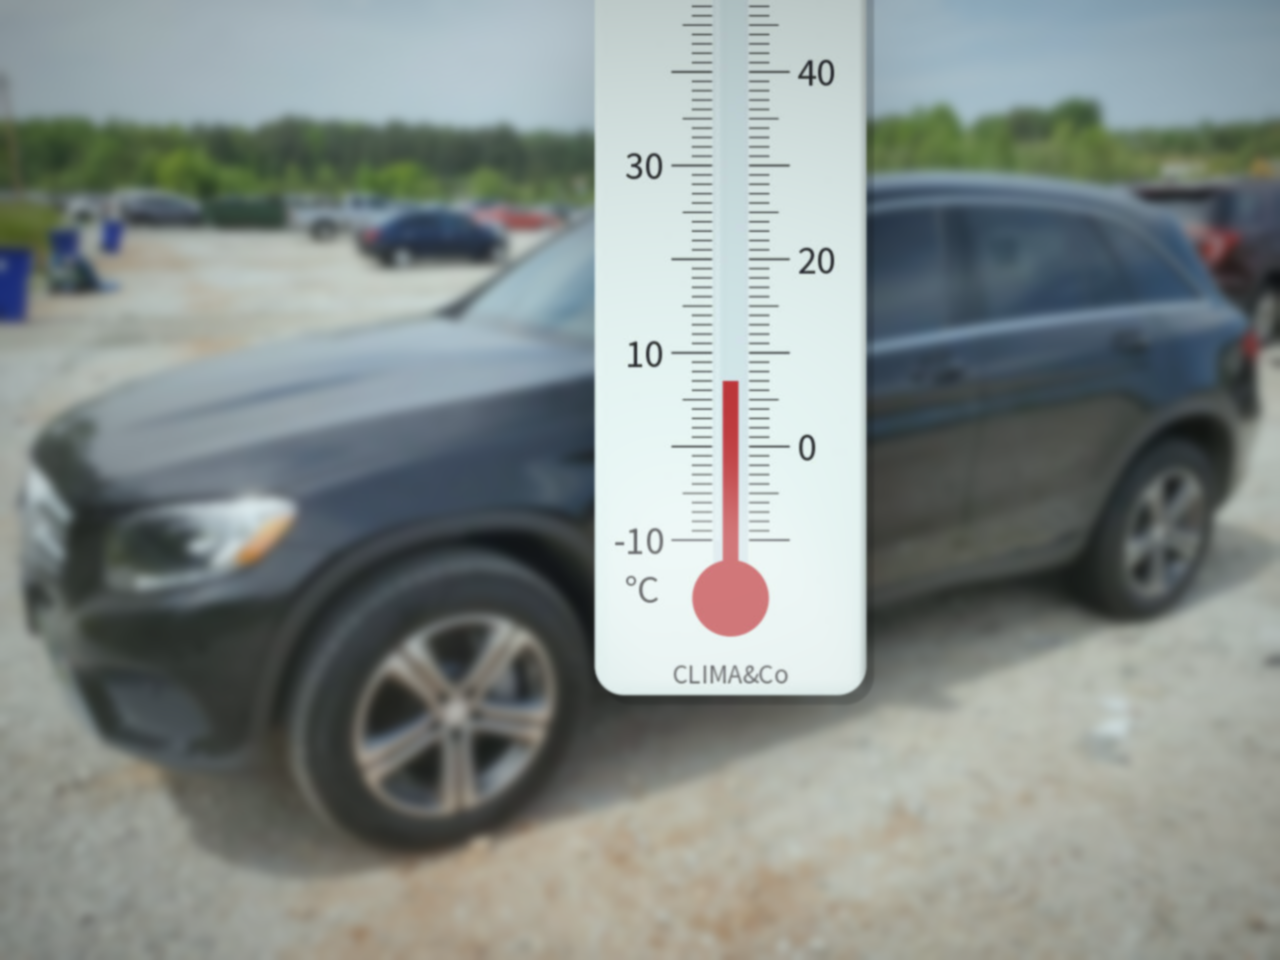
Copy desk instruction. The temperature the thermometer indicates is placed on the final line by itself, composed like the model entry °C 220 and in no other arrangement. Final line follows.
°C 7
